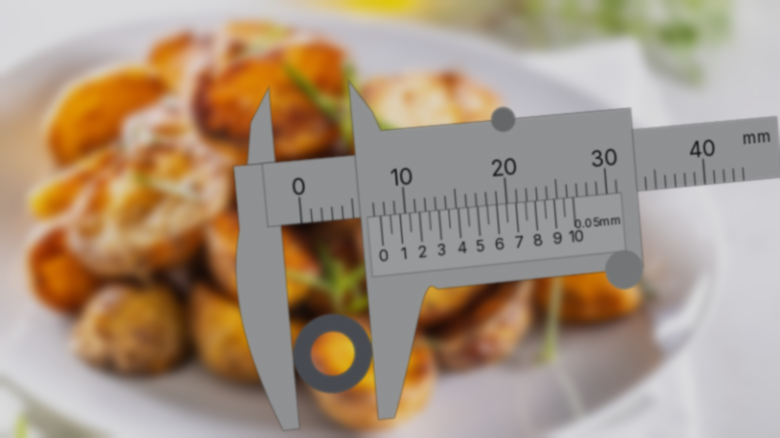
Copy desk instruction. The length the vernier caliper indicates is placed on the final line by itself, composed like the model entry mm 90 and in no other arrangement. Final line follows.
mm 7.6
